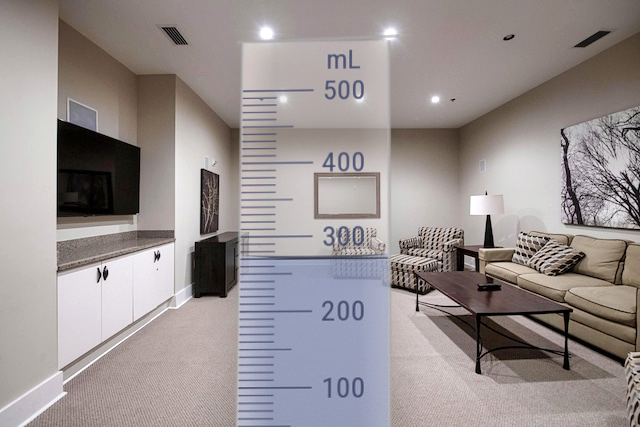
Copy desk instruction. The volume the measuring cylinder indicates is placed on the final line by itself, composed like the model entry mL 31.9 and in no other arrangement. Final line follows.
mL 270
